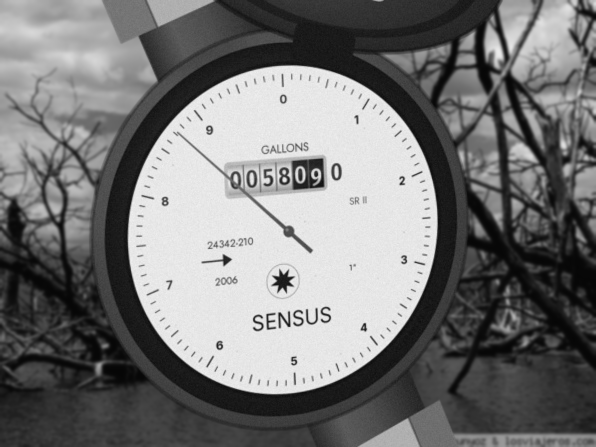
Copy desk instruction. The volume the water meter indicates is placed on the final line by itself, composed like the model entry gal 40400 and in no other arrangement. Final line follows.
gal 58088.7
